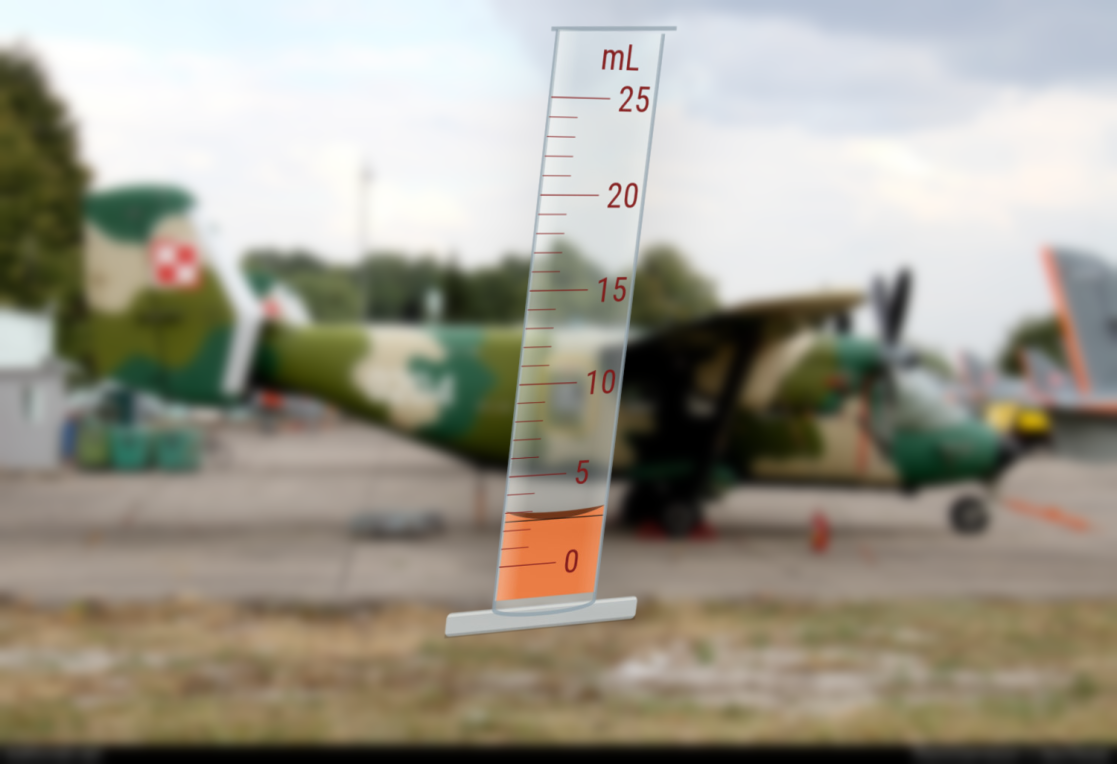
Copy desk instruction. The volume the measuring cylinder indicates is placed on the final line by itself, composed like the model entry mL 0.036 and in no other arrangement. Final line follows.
mL 2.5
